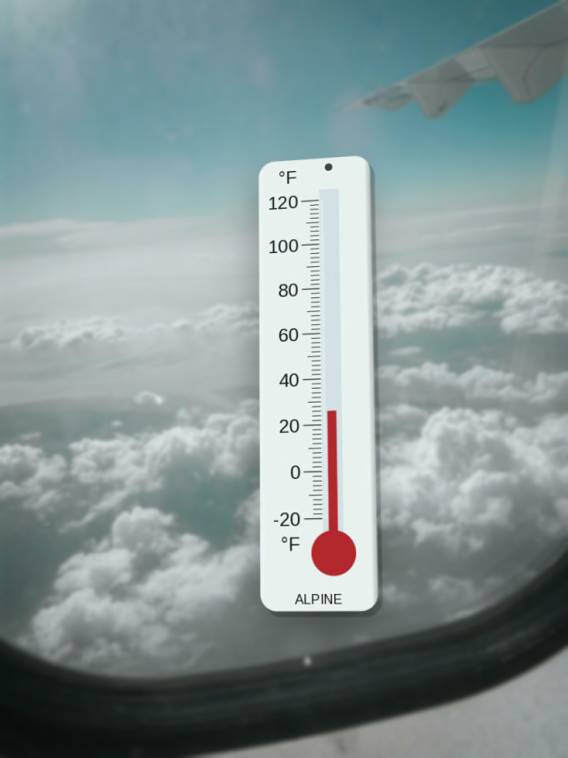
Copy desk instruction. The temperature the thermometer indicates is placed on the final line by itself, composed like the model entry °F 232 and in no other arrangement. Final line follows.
°F 26
